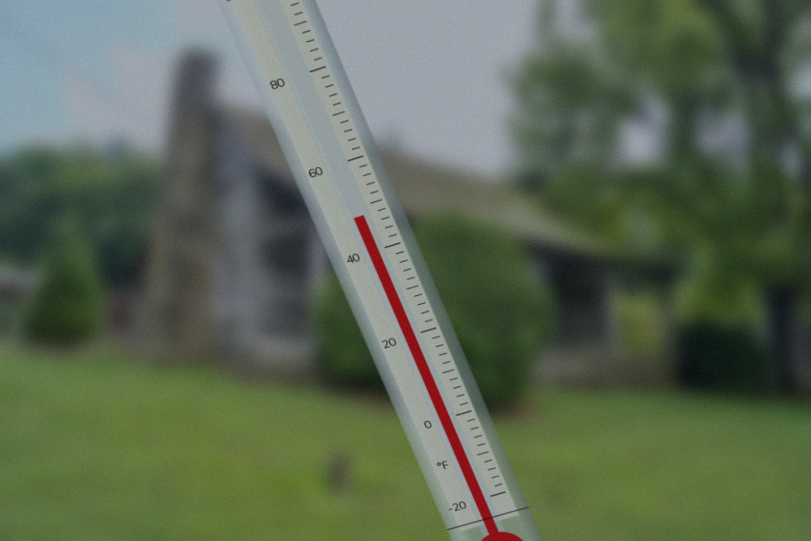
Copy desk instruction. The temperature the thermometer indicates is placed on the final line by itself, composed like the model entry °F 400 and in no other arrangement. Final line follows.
°F 48
